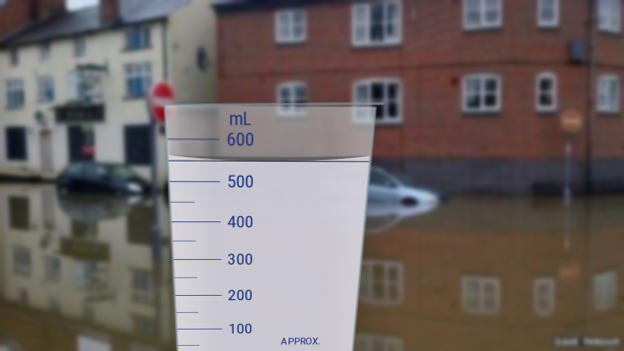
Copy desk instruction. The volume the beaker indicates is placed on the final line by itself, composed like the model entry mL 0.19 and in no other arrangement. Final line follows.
mL 550
